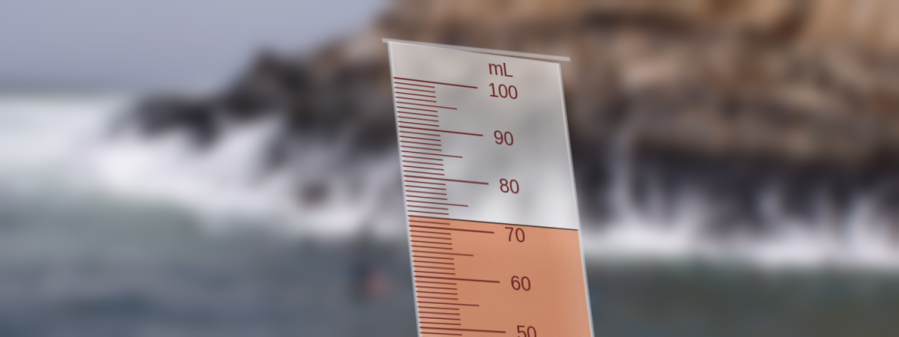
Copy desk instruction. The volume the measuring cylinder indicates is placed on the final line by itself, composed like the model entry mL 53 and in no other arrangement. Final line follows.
mL 72
